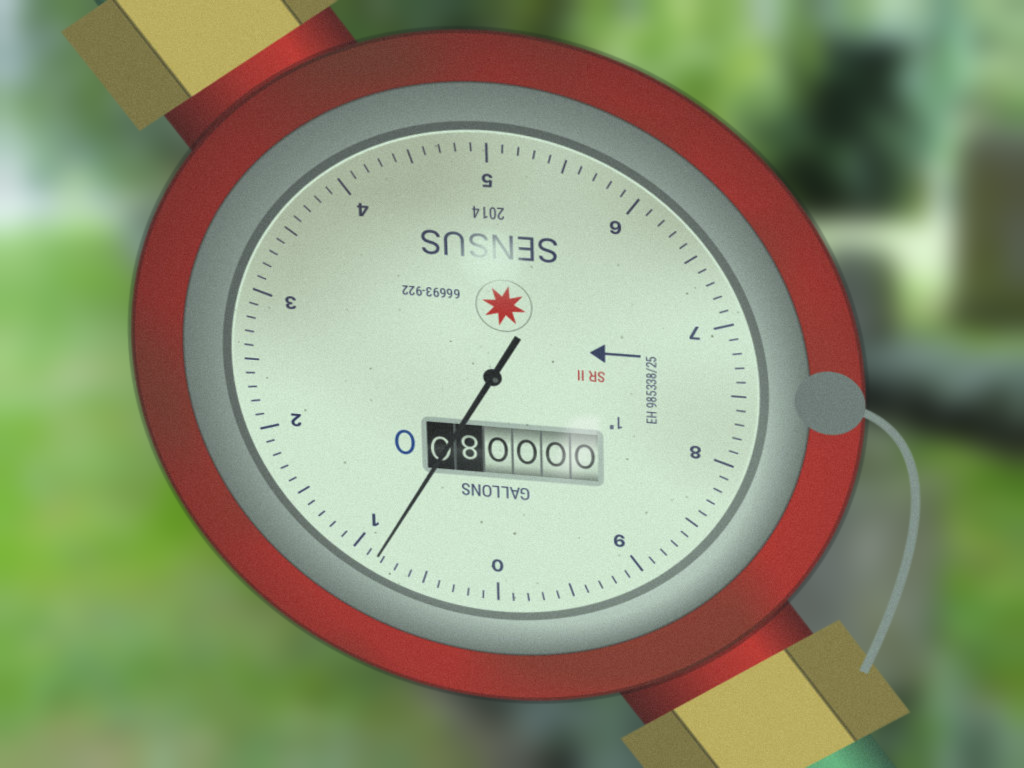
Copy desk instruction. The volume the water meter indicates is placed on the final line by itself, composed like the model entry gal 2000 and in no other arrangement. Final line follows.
gal 800.8
